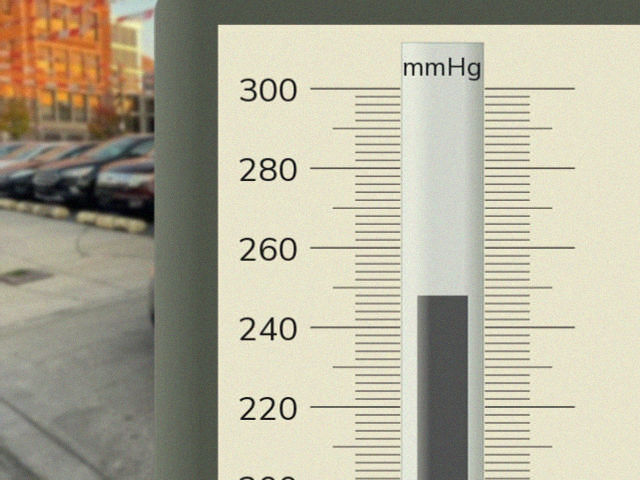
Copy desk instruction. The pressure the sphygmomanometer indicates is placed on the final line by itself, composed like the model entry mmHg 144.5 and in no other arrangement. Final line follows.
mmHg 248
